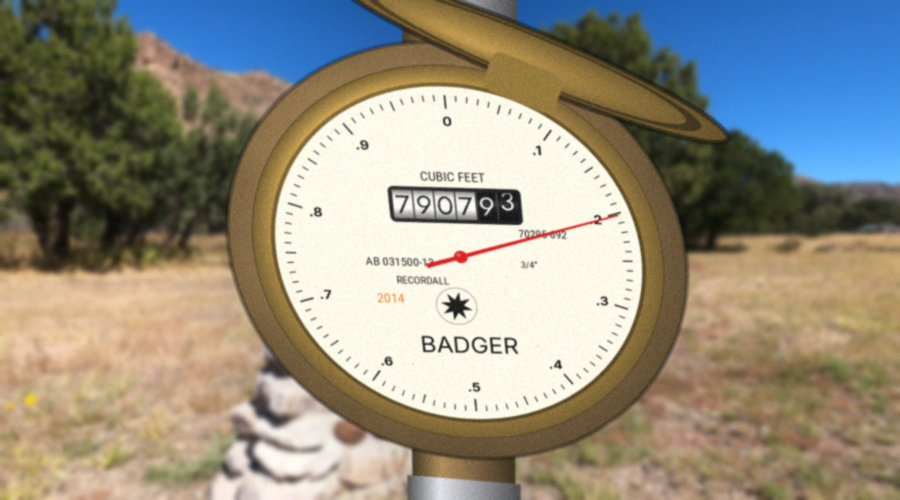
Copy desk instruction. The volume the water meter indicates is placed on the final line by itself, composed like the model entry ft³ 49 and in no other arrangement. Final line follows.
ft³ 790793.20
